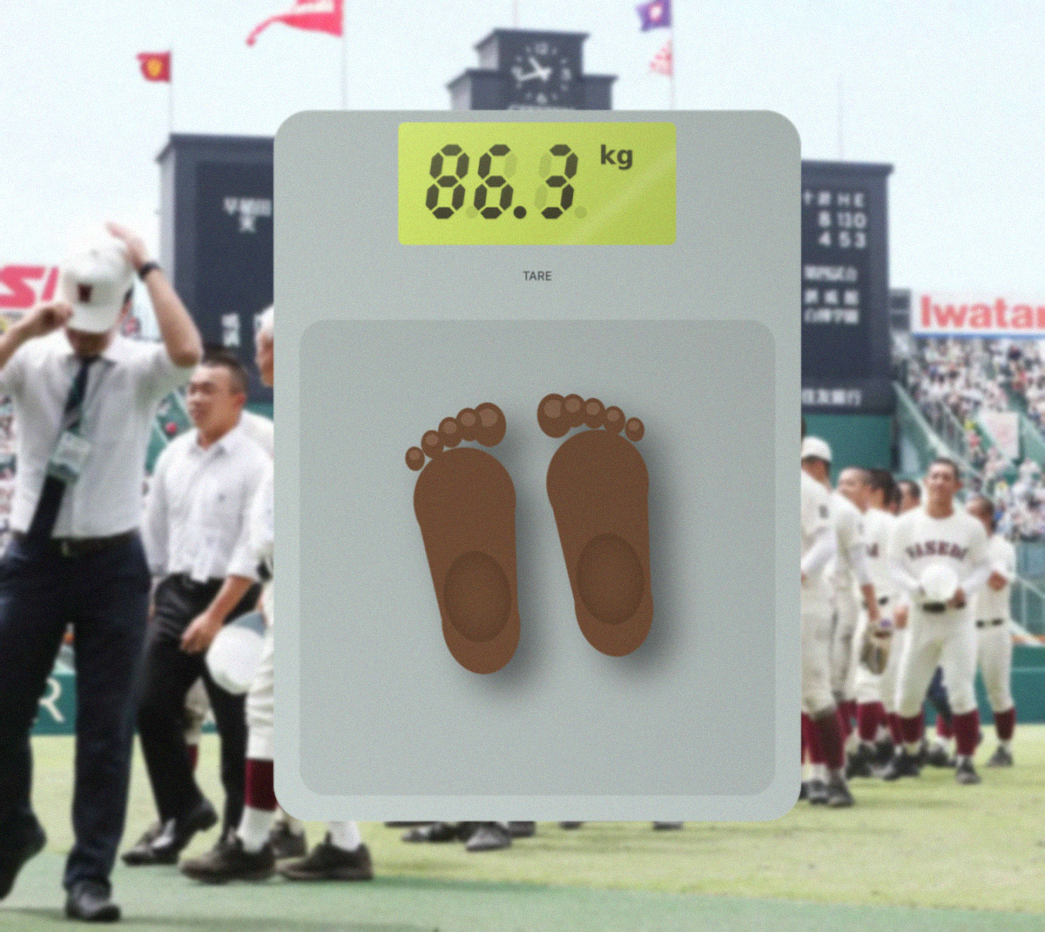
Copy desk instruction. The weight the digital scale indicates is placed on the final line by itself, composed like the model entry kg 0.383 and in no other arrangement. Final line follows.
kg 86.3
